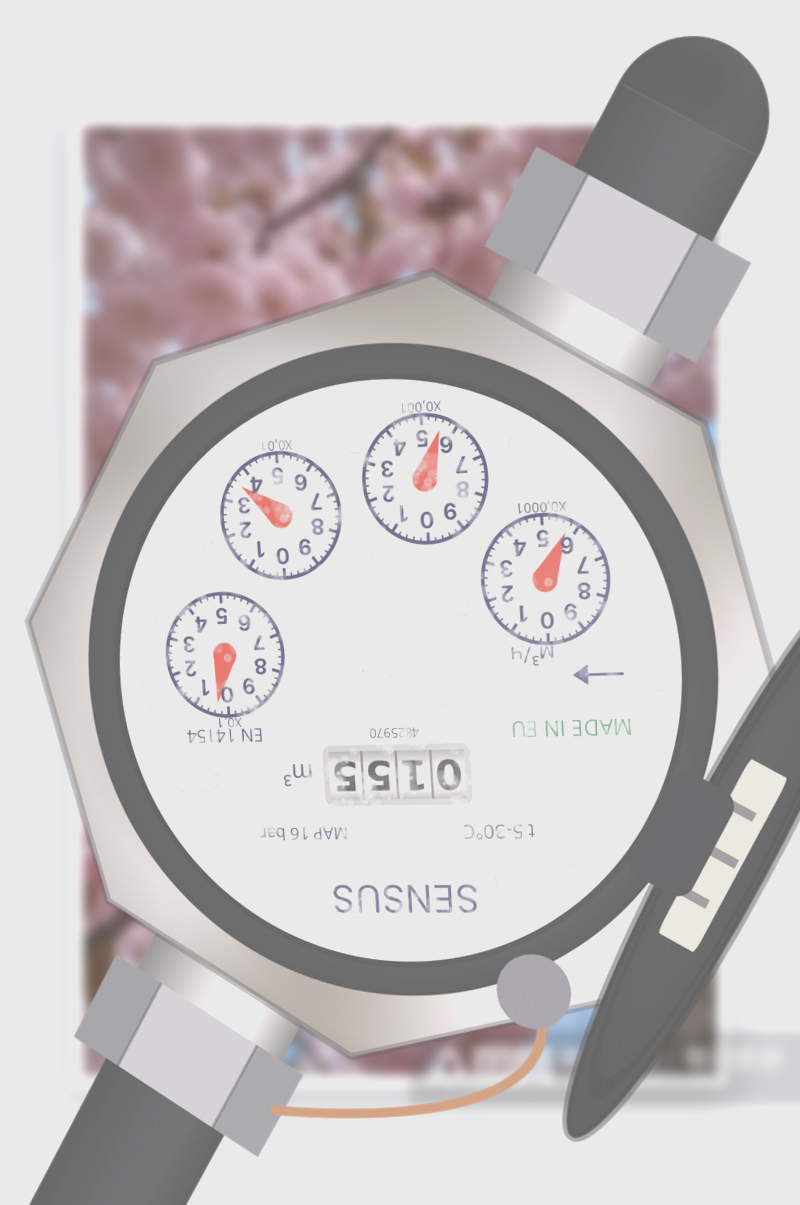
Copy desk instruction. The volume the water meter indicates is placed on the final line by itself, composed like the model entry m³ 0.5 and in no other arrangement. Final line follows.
m³ 155.0355
